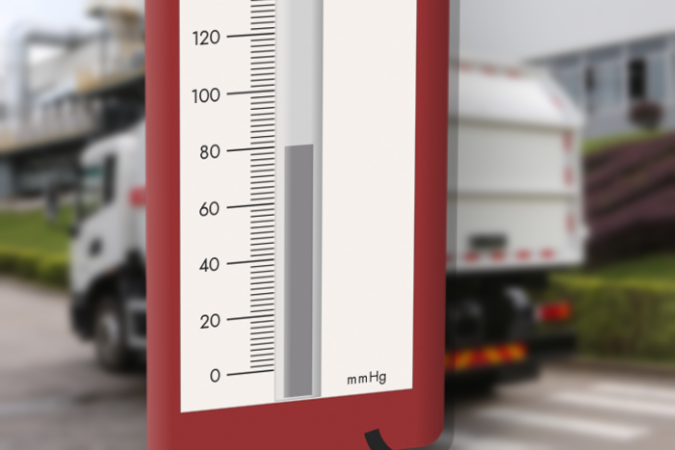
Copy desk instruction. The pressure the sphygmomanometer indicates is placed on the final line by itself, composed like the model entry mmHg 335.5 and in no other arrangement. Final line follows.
mmHg 80
